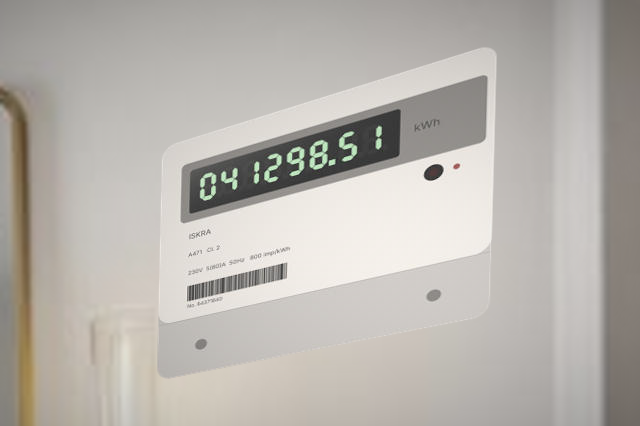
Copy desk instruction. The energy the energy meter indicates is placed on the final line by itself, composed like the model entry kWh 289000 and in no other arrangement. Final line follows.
kWh 41298.51
